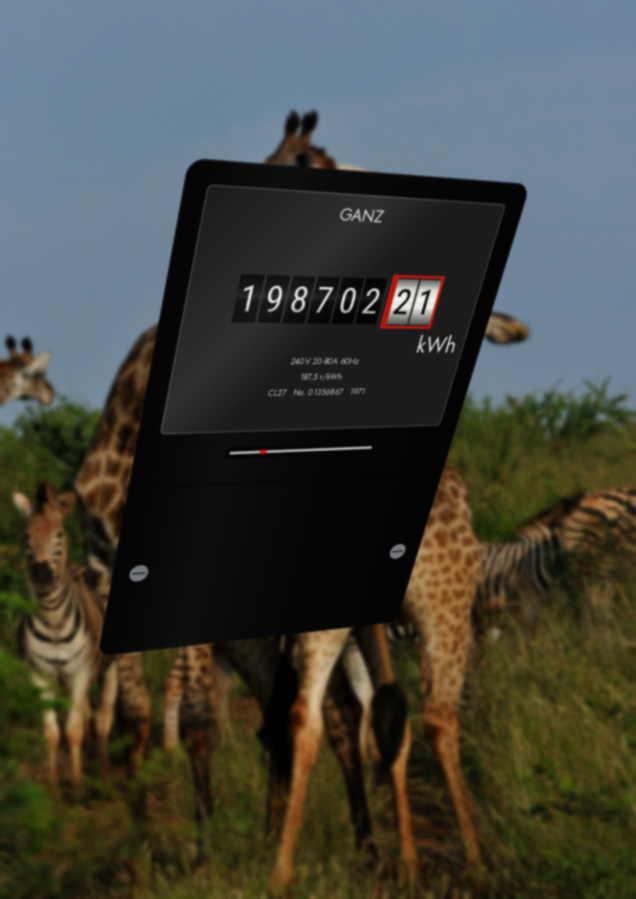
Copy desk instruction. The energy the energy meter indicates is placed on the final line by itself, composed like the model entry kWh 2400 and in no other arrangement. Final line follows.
kWh 198702.21
